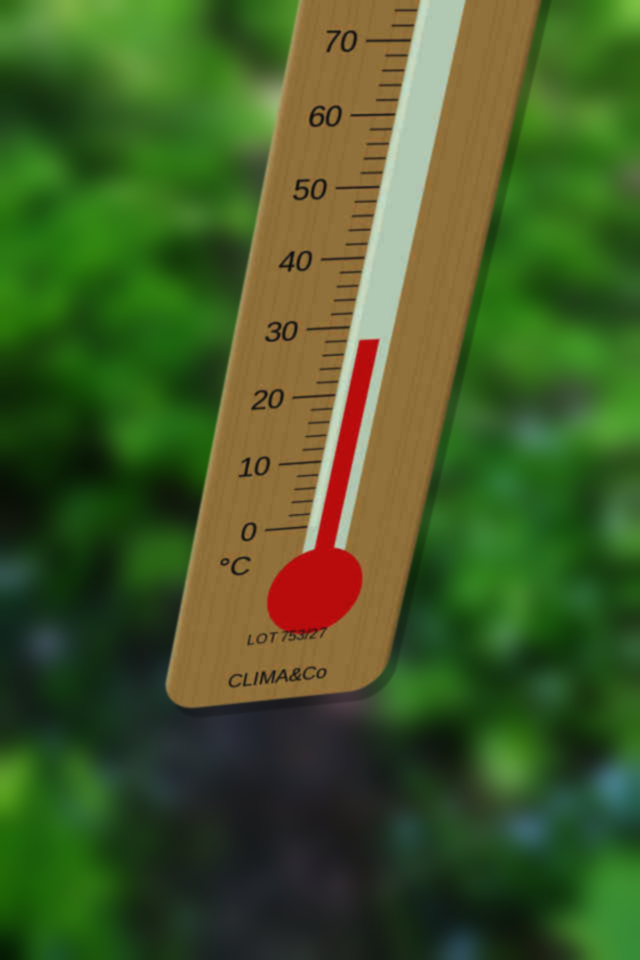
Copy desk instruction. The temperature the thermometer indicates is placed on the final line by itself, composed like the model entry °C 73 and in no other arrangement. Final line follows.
°C 28
